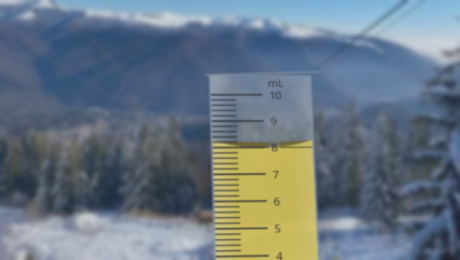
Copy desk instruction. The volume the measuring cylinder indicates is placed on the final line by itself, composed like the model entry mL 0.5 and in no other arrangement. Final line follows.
mL 8
